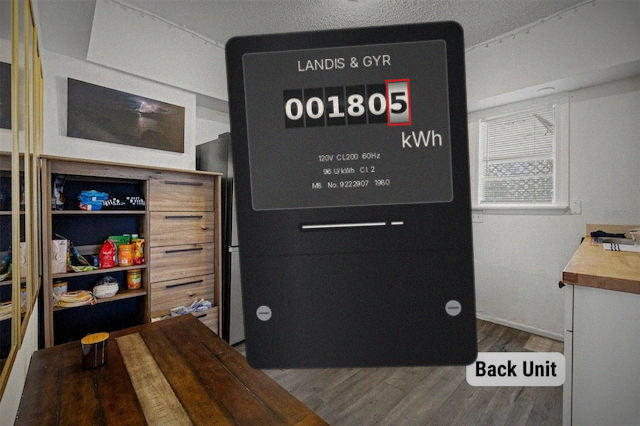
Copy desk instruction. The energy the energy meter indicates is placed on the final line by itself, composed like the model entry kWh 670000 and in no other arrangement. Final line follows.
kWh 180.5
